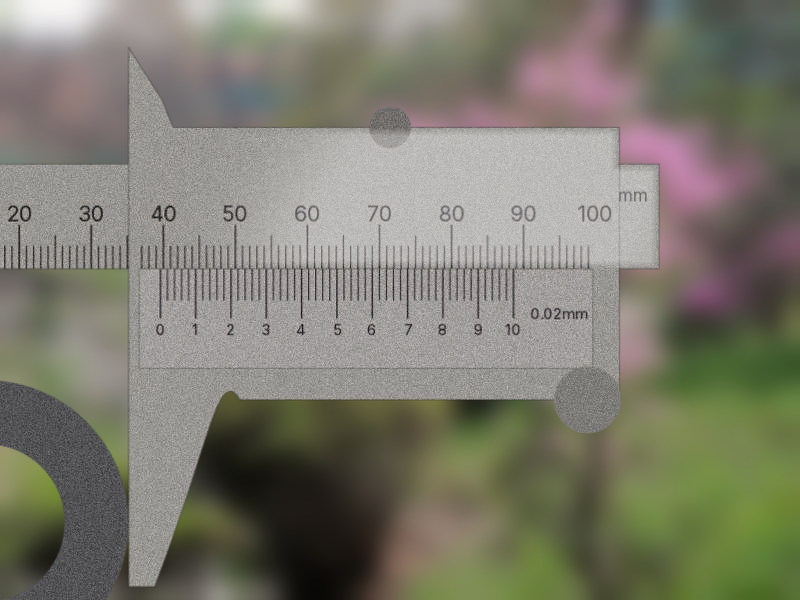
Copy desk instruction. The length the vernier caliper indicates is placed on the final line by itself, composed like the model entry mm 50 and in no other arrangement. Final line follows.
mm 39.6
